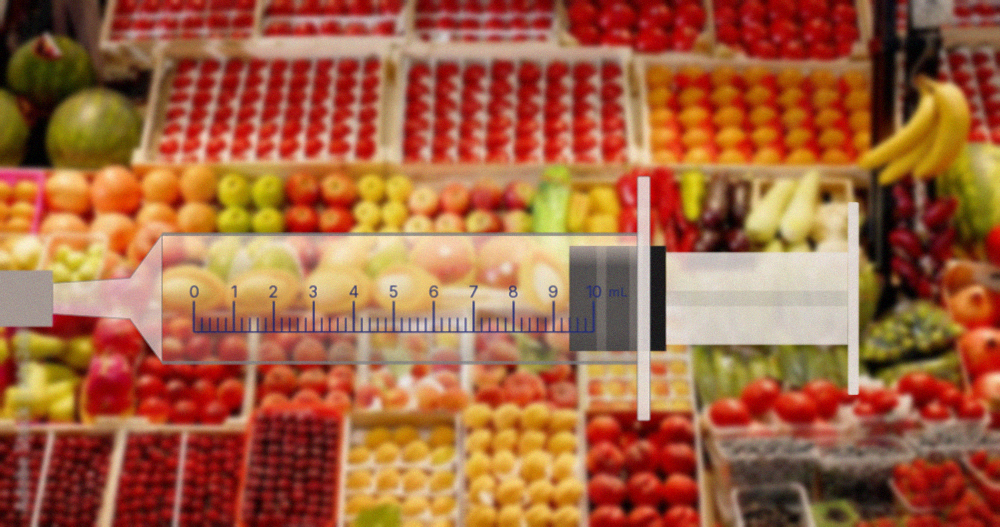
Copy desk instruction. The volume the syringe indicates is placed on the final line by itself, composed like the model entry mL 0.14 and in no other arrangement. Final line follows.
mL 9.4
